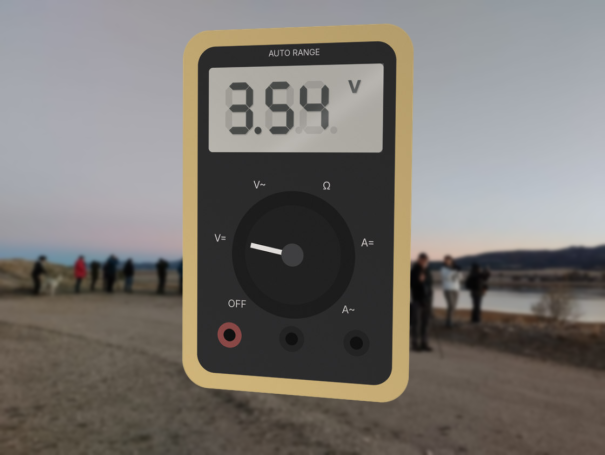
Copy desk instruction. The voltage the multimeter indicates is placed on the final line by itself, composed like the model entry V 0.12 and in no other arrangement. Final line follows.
V 3.54
